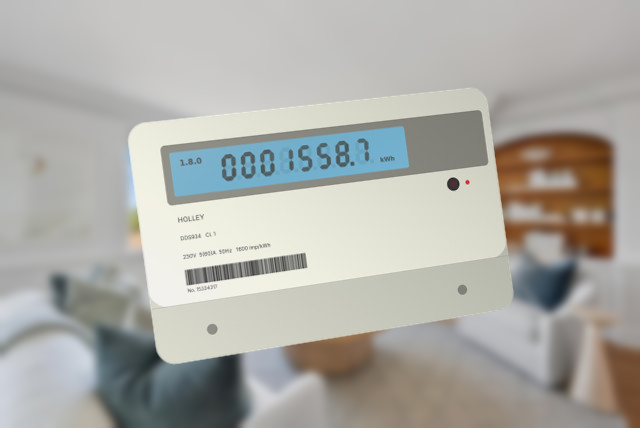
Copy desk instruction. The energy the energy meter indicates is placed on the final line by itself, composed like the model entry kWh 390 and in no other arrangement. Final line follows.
kWh 1558.7
